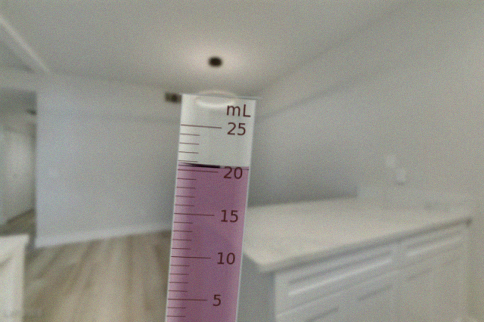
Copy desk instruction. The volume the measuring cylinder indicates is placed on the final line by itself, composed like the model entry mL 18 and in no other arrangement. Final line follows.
mL 20.5
